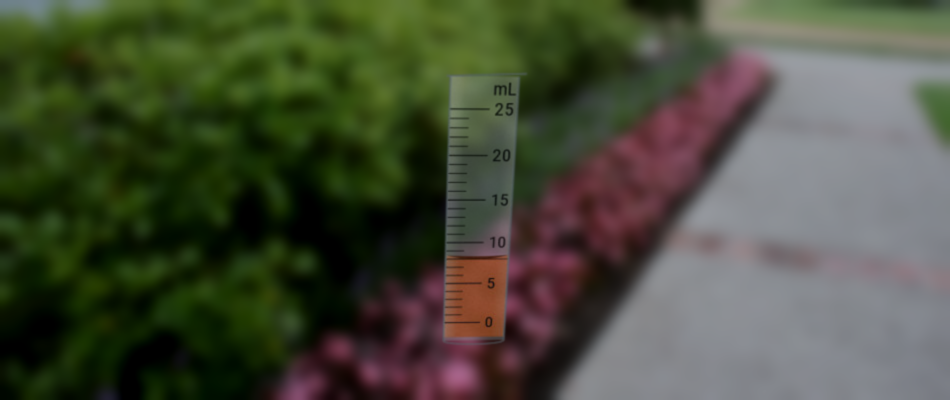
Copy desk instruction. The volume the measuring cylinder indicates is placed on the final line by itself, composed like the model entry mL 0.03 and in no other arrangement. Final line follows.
mL 8
